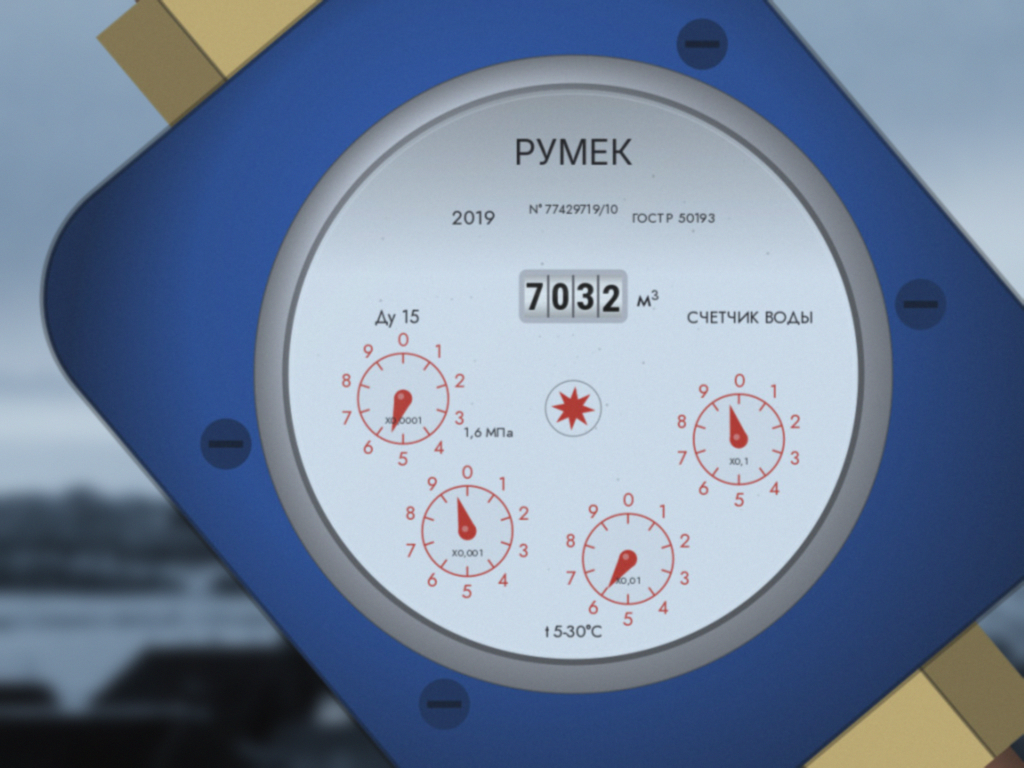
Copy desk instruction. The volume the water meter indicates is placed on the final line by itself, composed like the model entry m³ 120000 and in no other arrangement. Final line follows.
m³ 7031.9595
